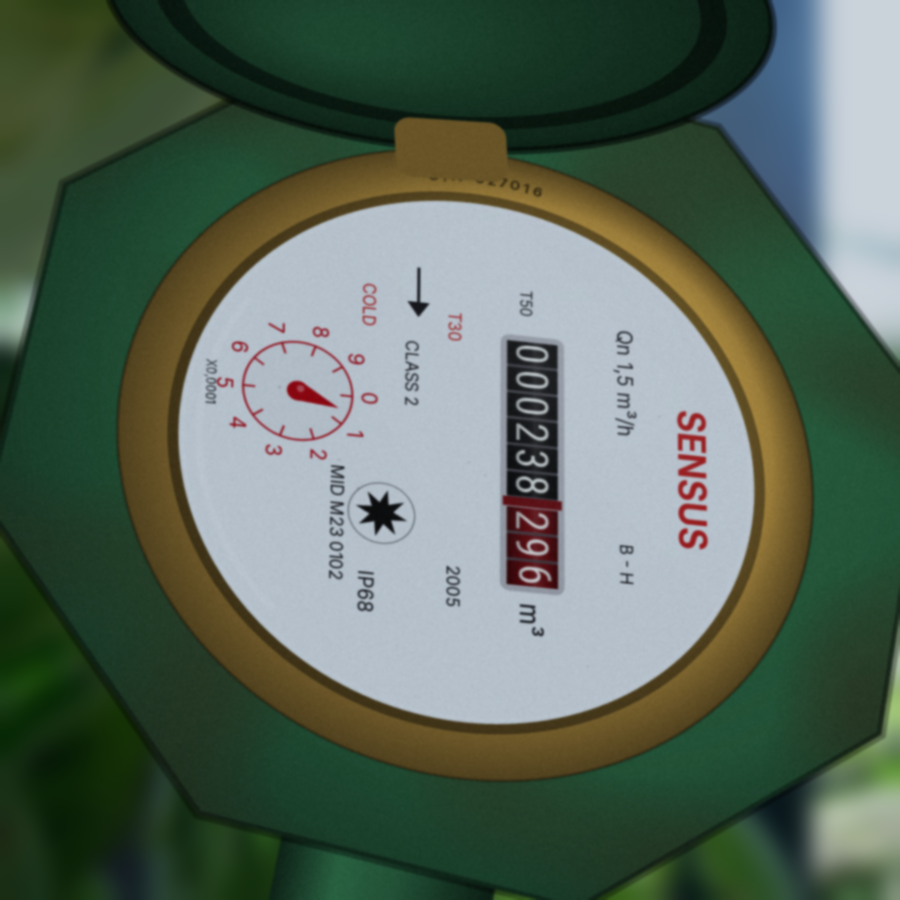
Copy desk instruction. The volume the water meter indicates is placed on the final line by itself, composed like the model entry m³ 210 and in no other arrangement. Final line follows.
m³ 238.2960
